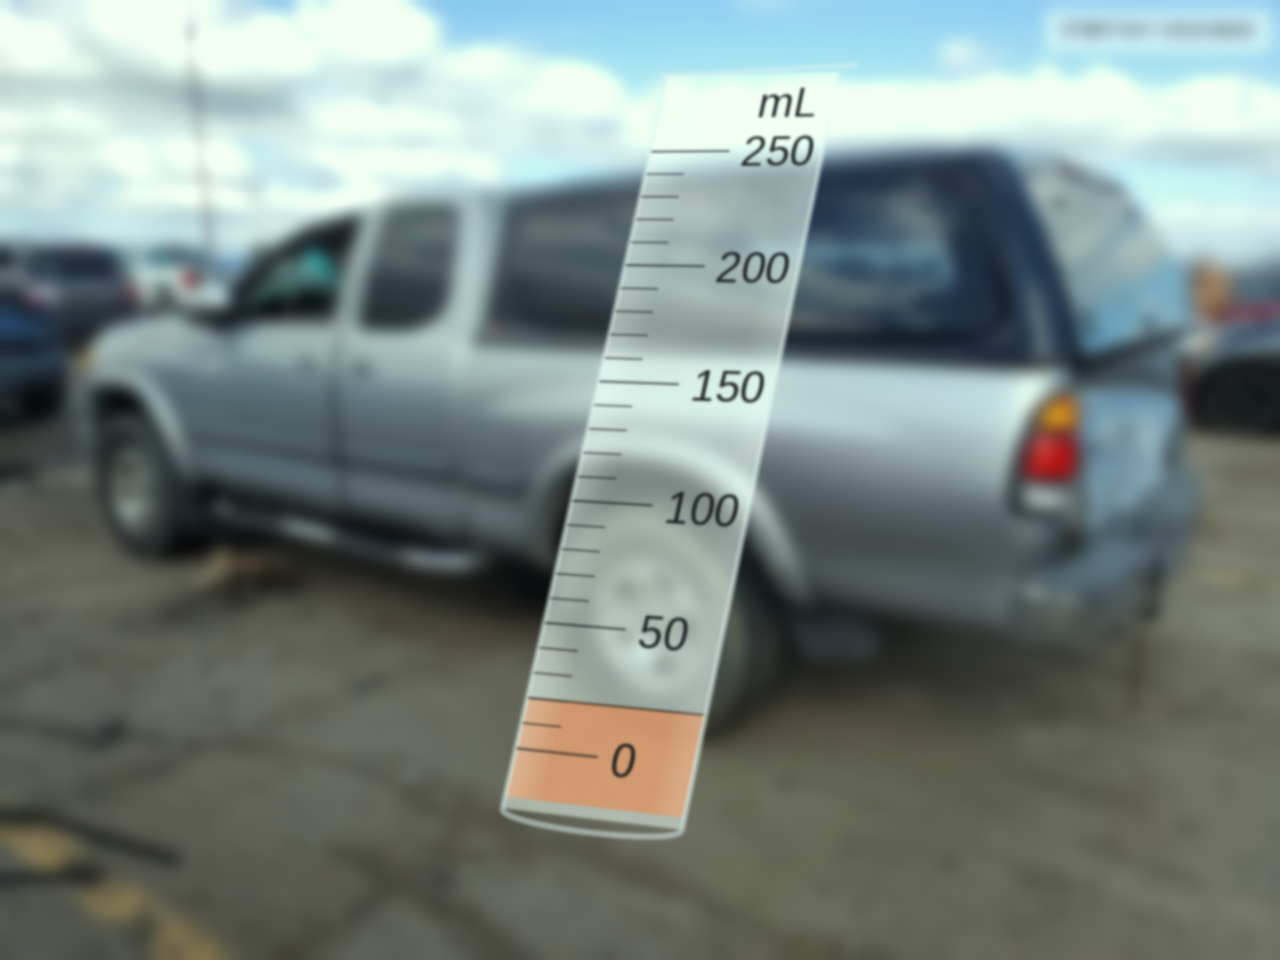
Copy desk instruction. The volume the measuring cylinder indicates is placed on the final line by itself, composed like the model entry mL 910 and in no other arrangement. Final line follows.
mL 20
